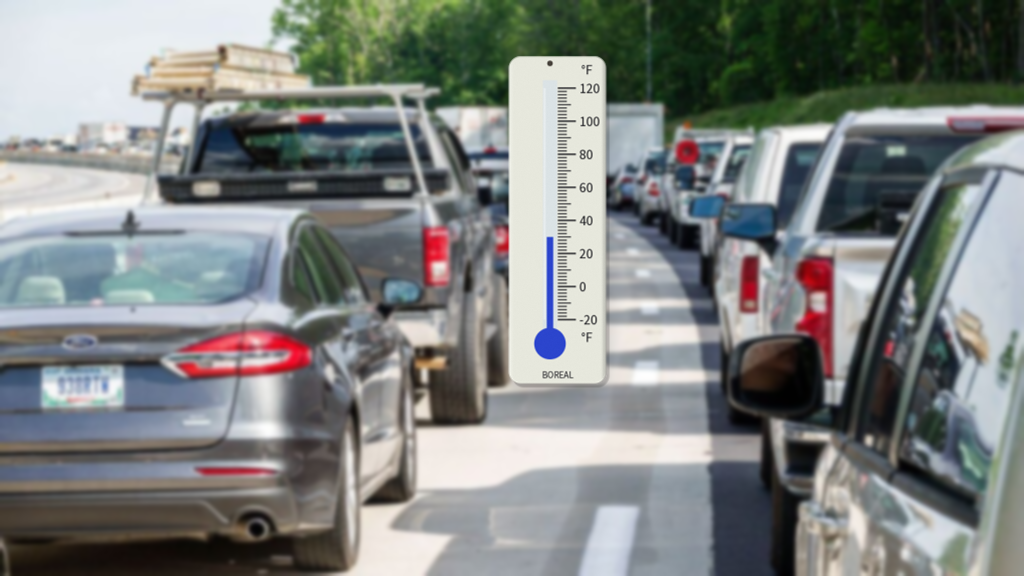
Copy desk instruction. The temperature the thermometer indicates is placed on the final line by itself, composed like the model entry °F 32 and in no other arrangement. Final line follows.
°F 30
